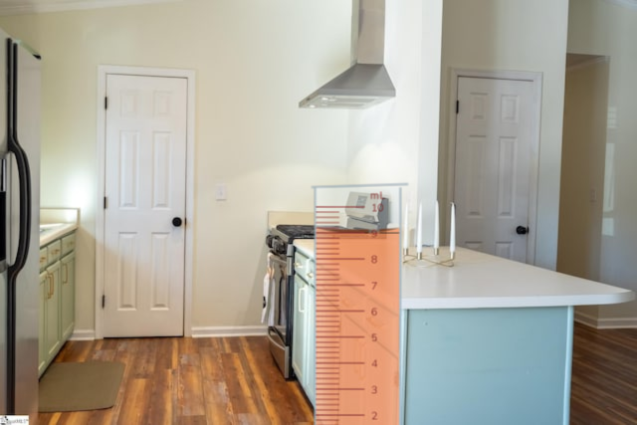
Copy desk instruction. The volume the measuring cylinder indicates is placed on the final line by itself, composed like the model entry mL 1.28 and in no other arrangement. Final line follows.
mL 9
